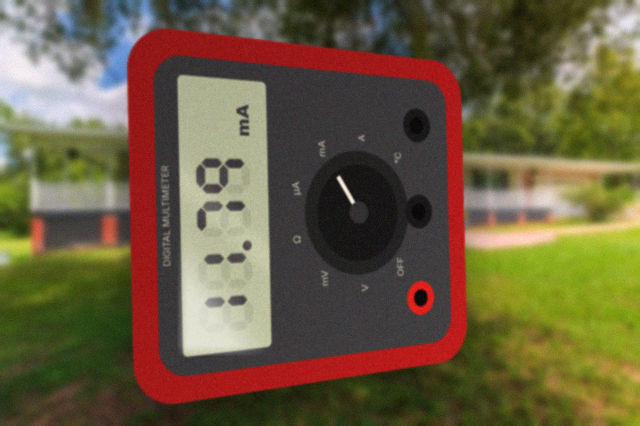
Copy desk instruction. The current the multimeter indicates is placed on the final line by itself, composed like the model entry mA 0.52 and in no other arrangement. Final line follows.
mA 11.79
